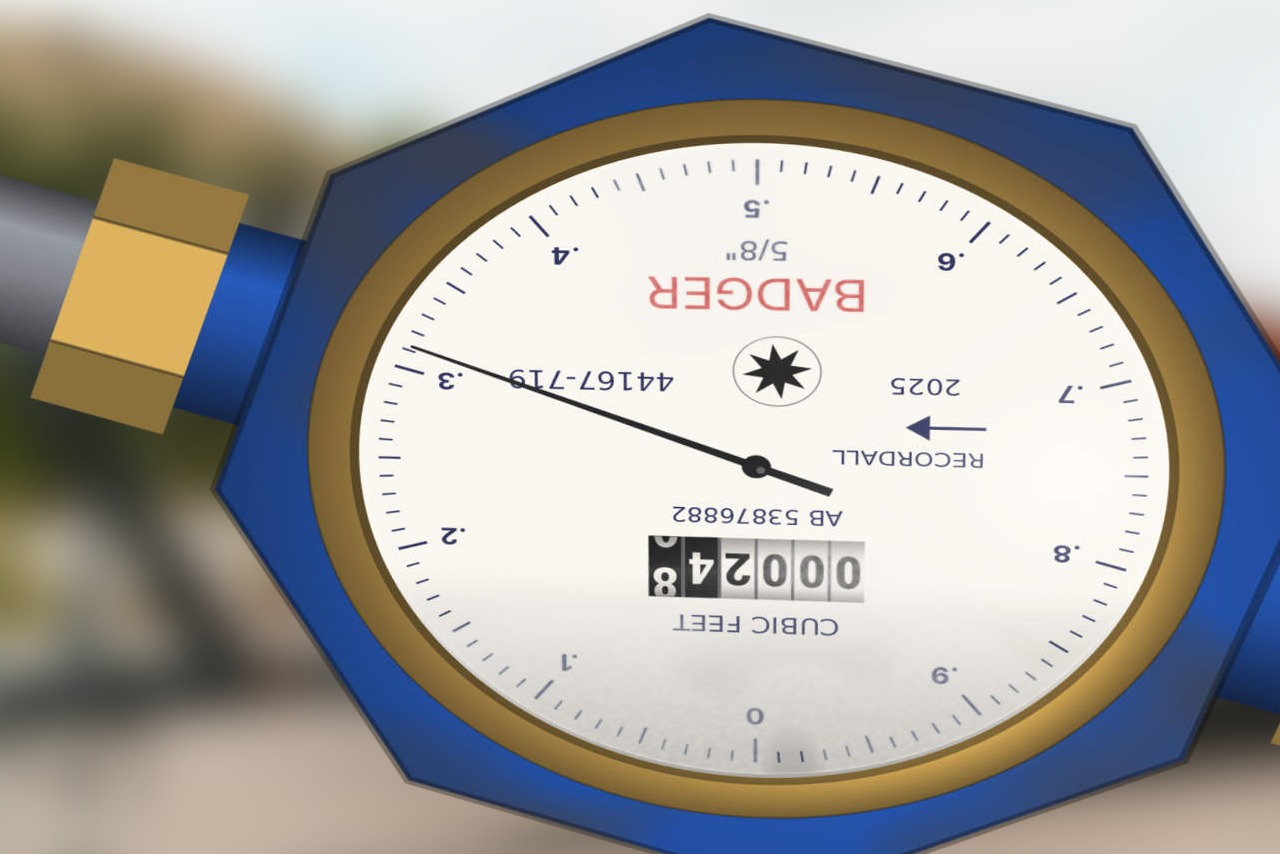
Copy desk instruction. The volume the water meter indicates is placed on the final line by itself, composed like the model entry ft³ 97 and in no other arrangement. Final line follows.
ft³ 248.31
